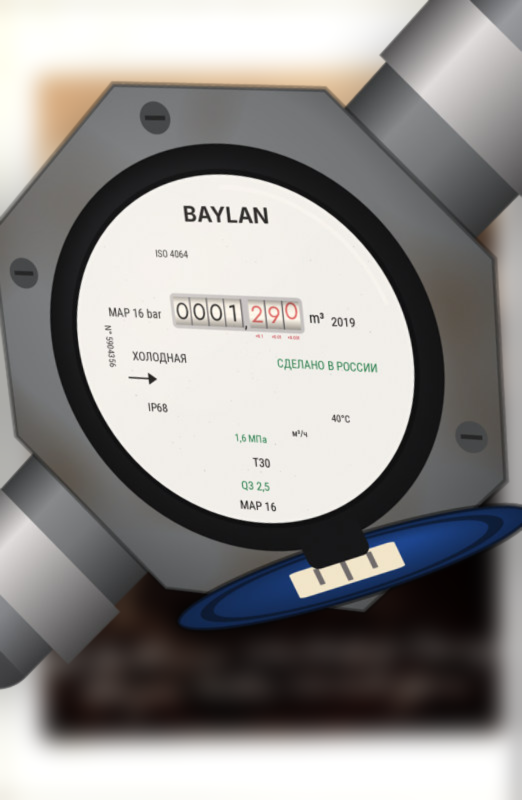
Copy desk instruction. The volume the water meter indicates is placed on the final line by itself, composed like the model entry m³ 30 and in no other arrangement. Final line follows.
m³ 1.290
